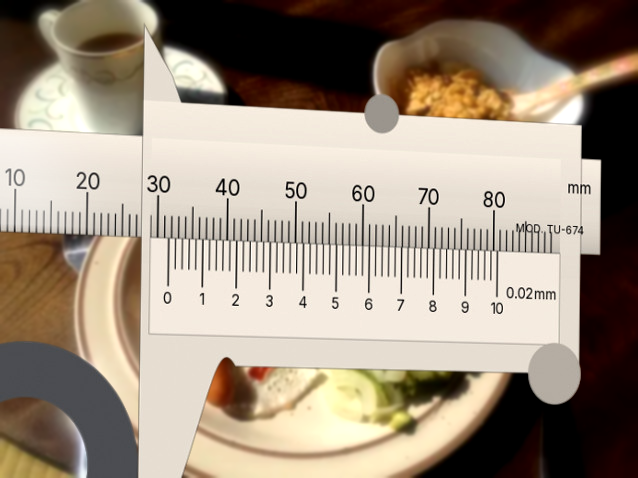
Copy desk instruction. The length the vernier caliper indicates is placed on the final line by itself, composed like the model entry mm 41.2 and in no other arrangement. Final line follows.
mm 31.6
